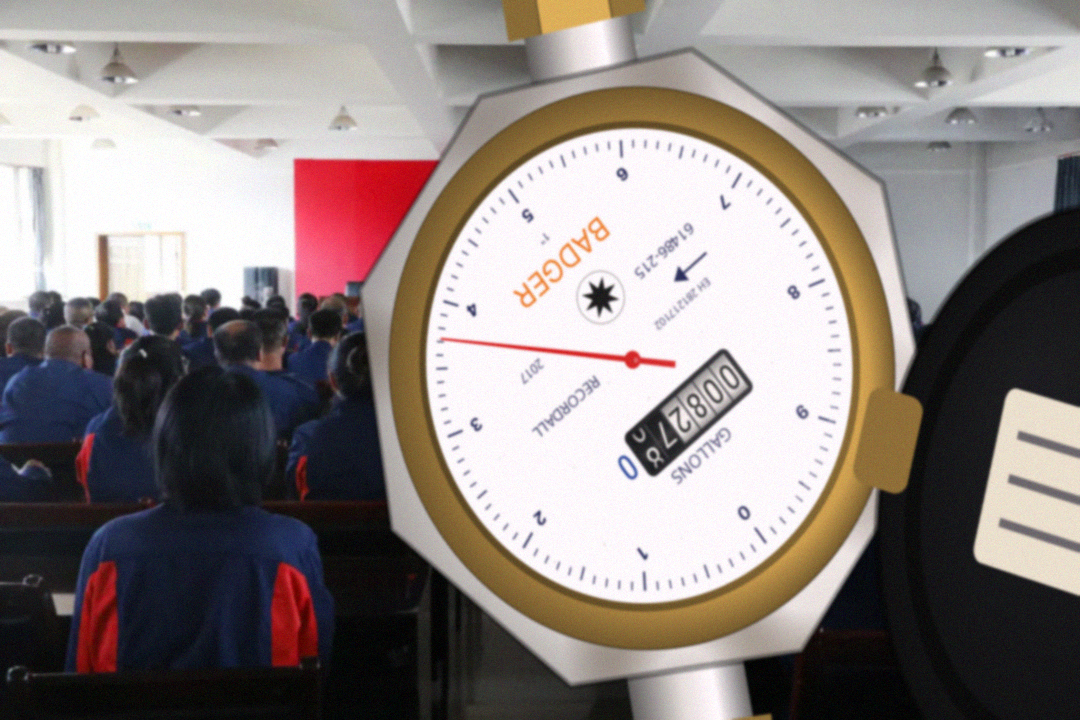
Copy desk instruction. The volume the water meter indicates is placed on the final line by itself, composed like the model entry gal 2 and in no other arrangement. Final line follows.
gal 82783.7
